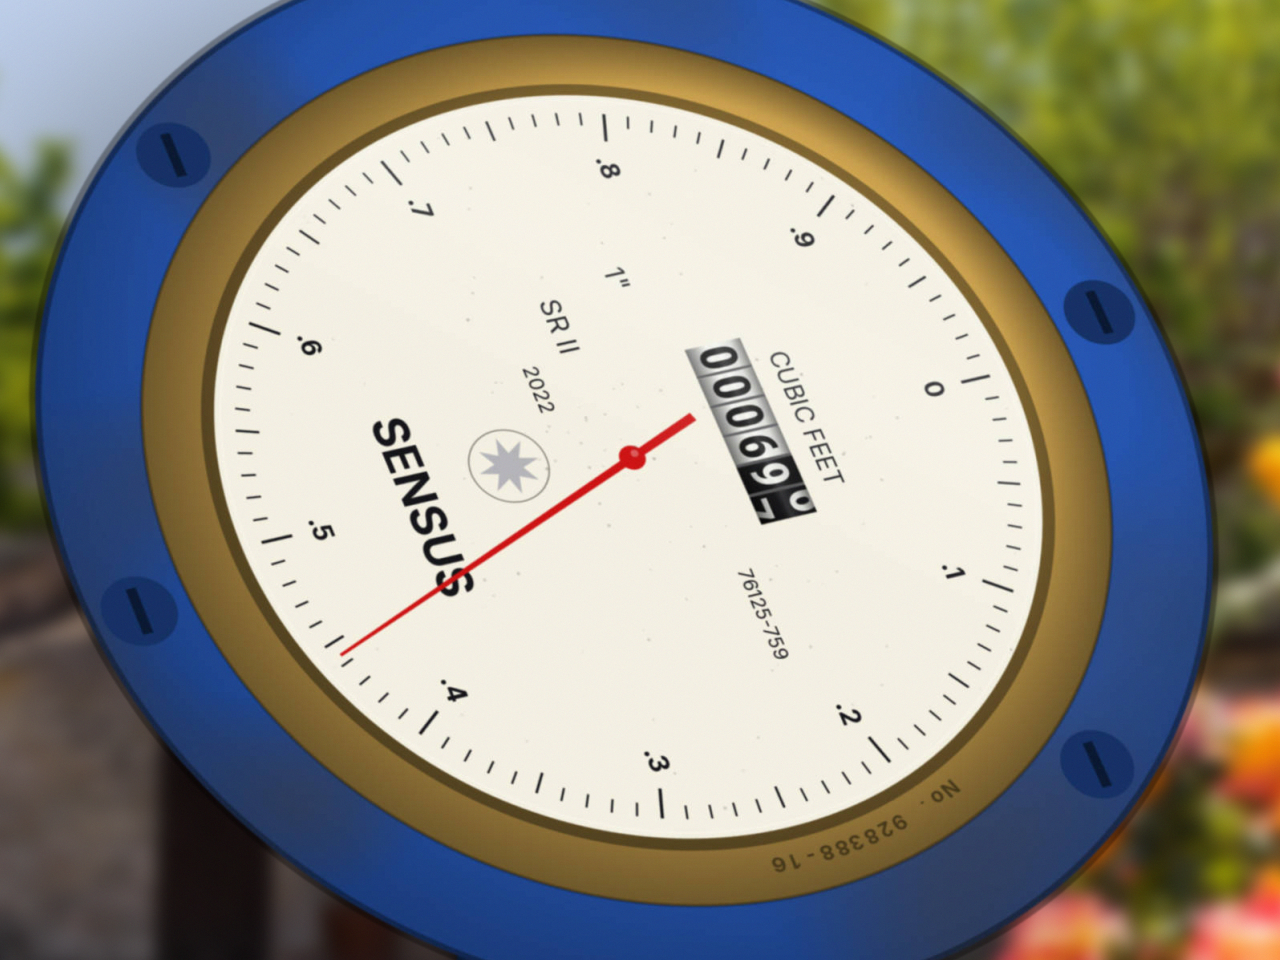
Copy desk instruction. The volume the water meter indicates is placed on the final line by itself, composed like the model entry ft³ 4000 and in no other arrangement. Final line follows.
ft³ 696.44
